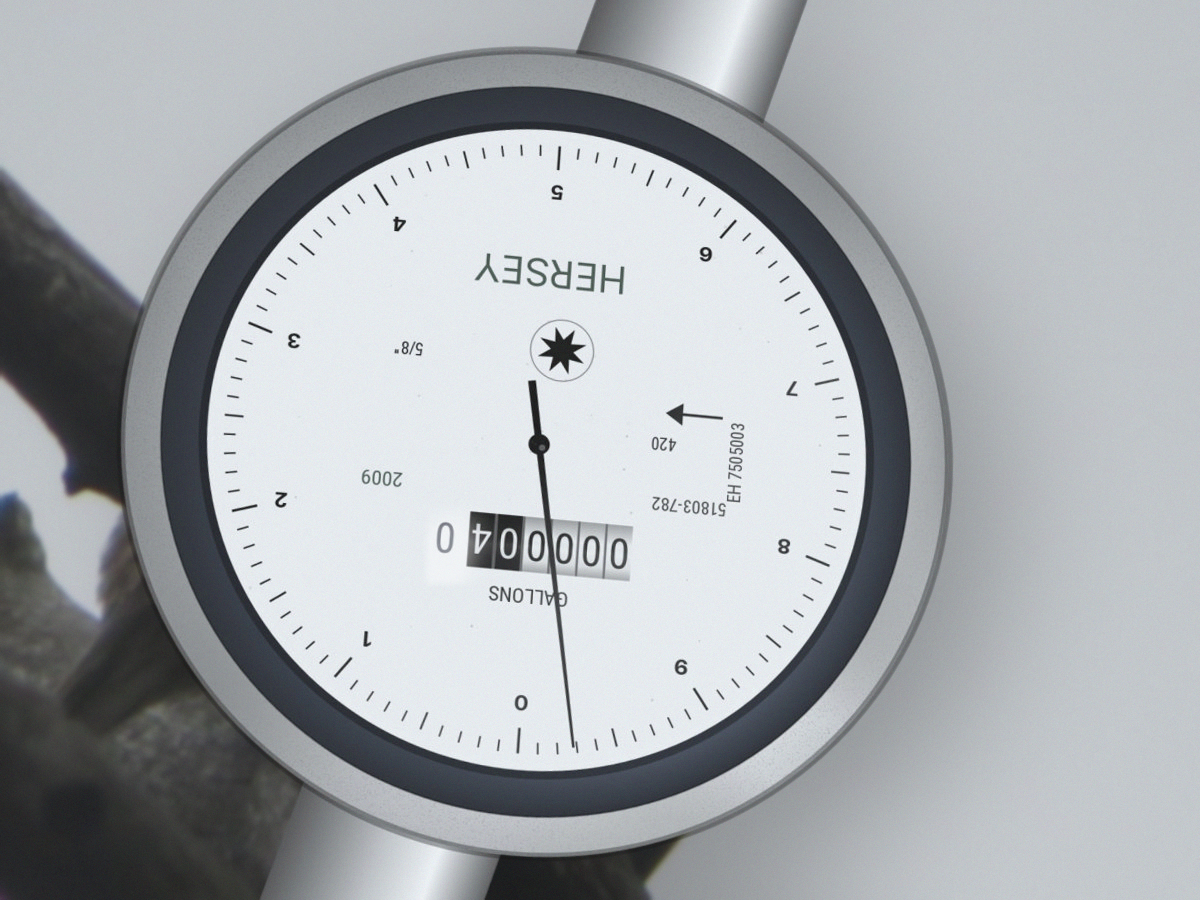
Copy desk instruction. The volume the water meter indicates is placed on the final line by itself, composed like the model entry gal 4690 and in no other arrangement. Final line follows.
gal 39.7
